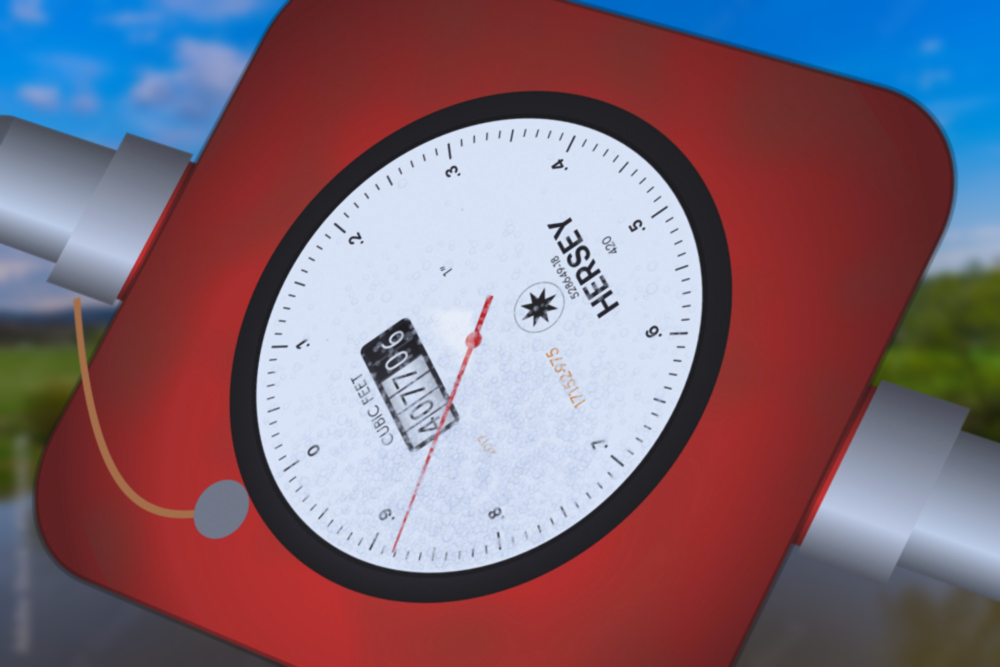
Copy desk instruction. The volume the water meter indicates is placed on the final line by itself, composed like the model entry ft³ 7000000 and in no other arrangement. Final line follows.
ft³ 407705.88
